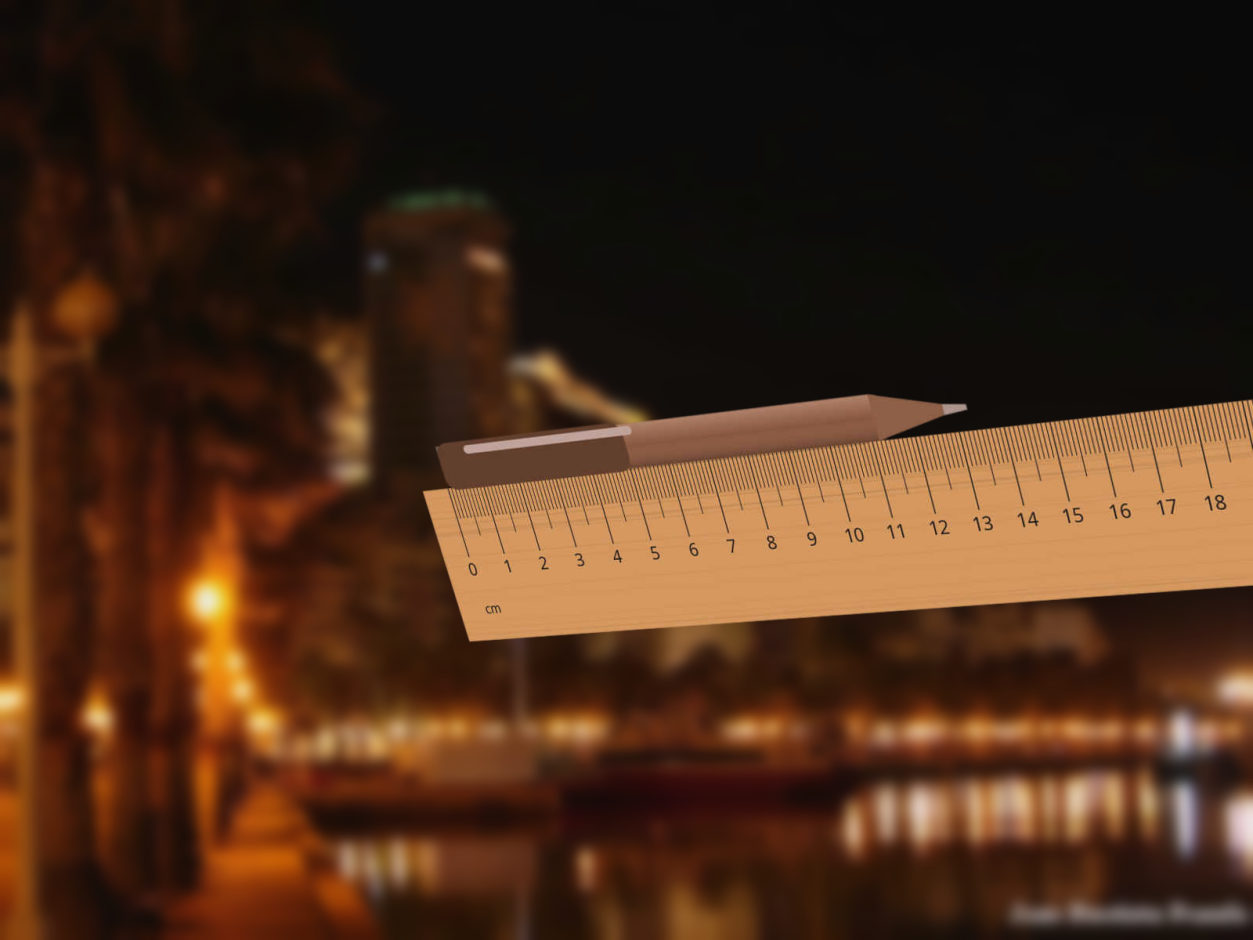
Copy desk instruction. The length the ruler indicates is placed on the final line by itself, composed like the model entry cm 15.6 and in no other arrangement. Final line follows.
cm 13.3
